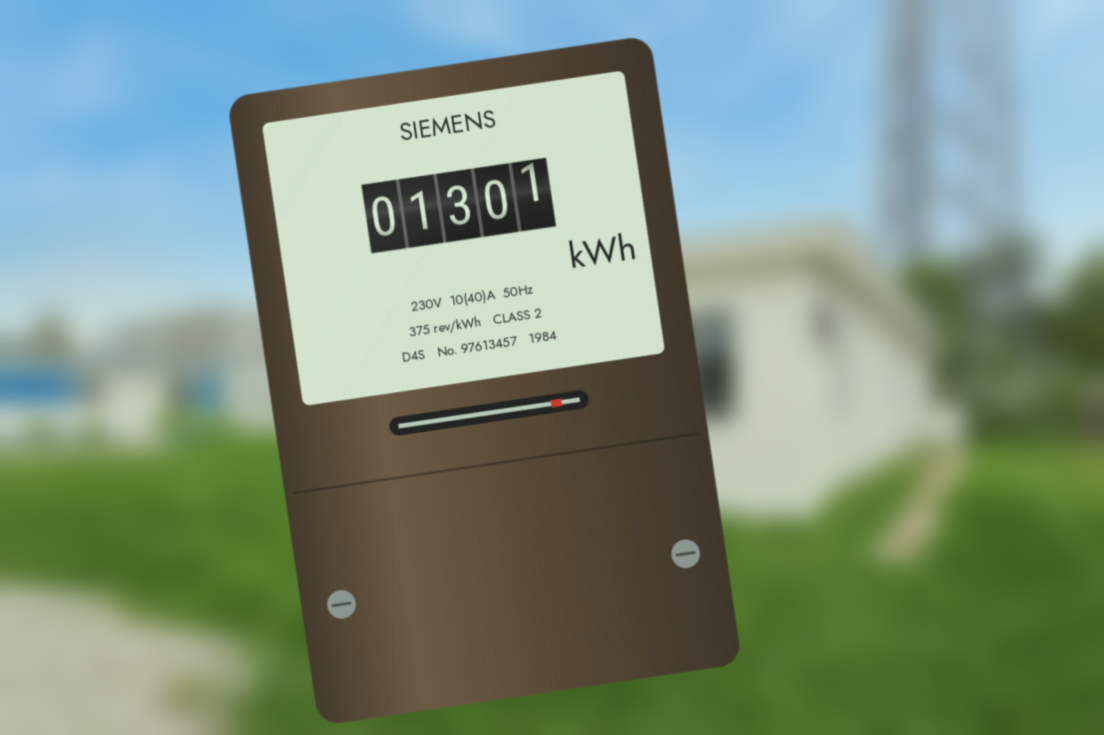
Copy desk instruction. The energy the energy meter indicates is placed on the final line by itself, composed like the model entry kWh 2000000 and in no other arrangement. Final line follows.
kWh 1301
